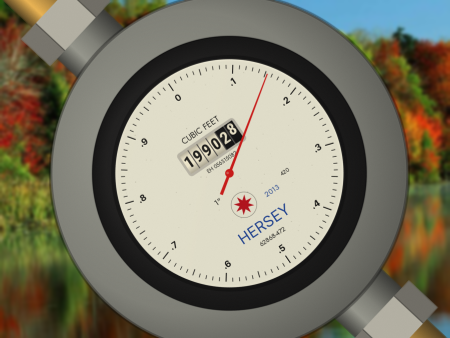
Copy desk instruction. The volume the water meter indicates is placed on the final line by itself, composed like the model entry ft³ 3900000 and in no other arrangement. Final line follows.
ft³ 199028.15
